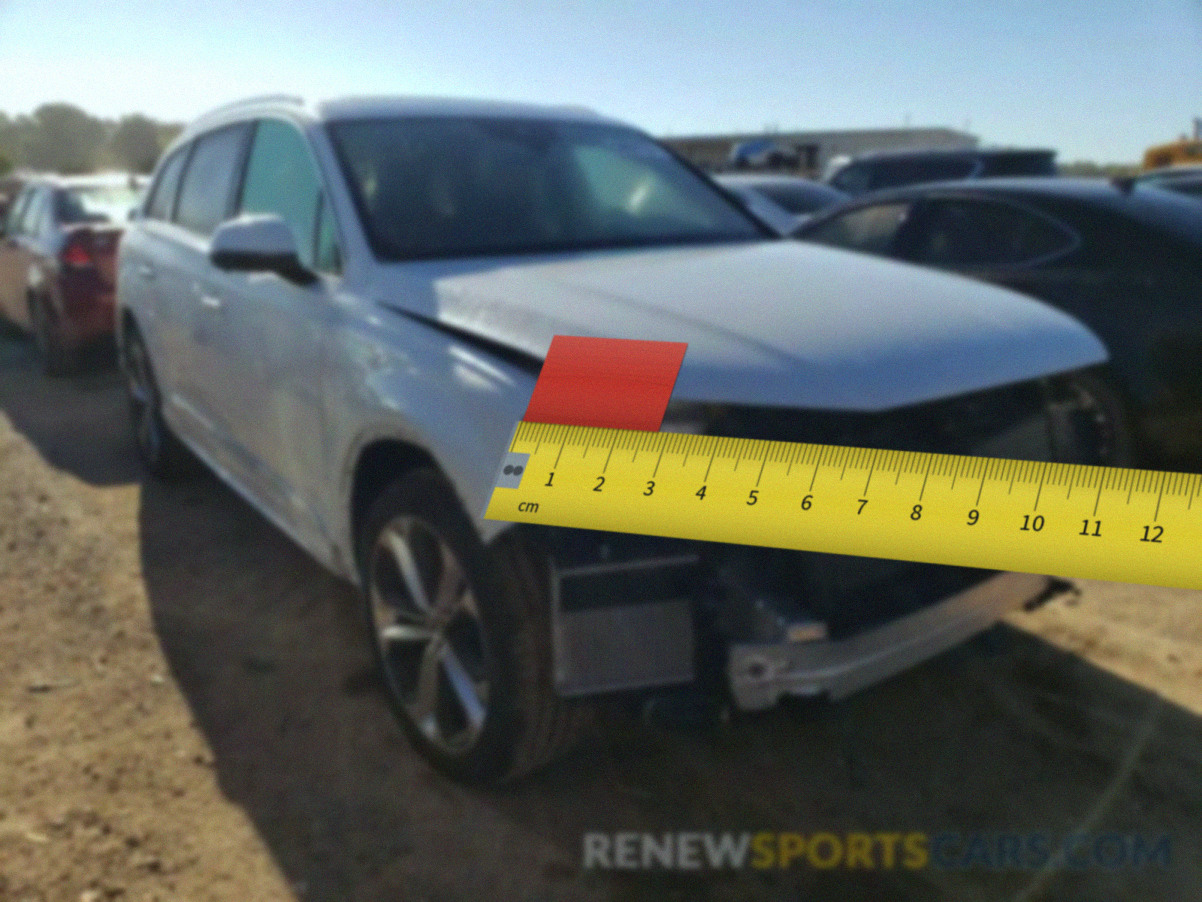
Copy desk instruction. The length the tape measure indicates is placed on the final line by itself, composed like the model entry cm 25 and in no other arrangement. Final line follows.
cm 2.8
